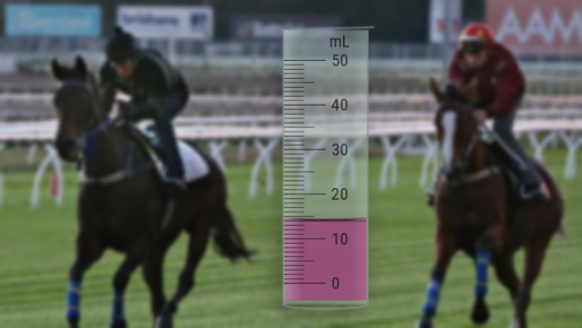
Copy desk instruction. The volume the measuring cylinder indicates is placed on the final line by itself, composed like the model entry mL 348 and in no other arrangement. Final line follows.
mL 14
